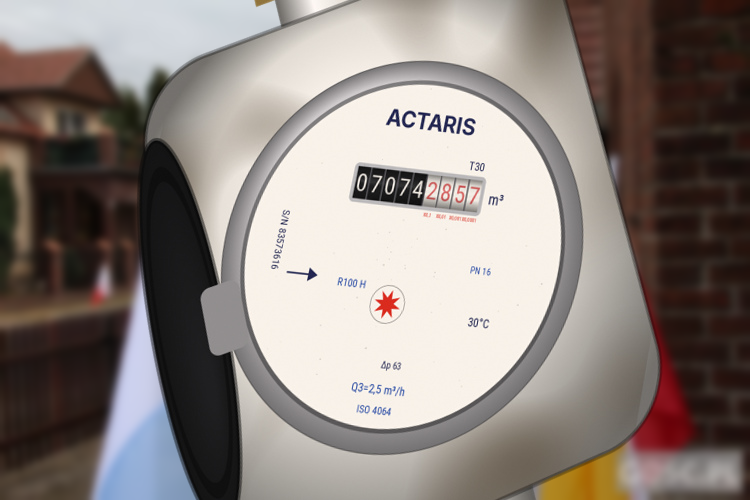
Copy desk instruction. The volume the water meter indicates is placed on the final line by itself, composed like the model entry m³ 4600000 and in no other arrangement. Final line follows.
m³ 7074.2857
